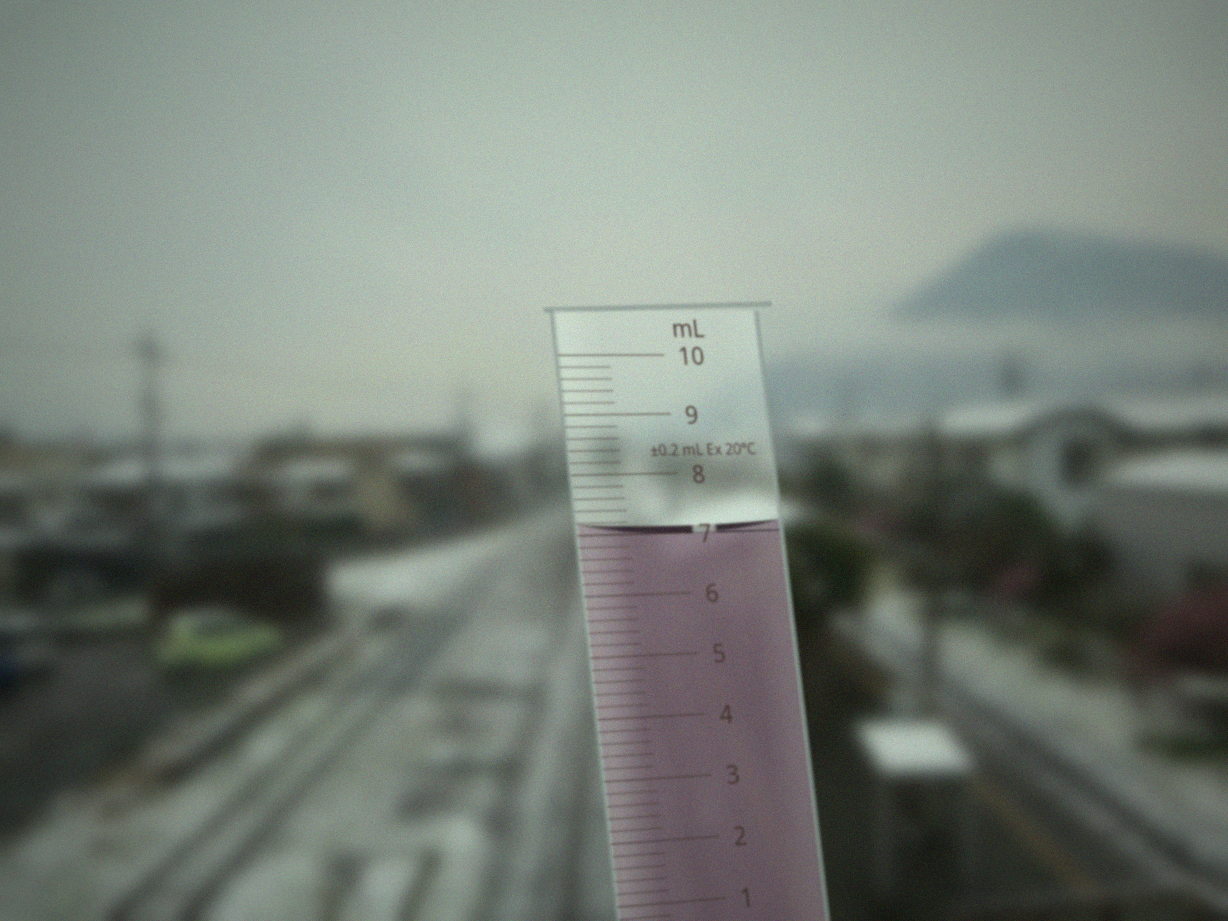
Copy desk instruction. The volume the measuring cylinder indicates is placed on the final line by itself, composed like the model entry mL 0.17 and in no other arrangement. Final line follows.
mL 7
